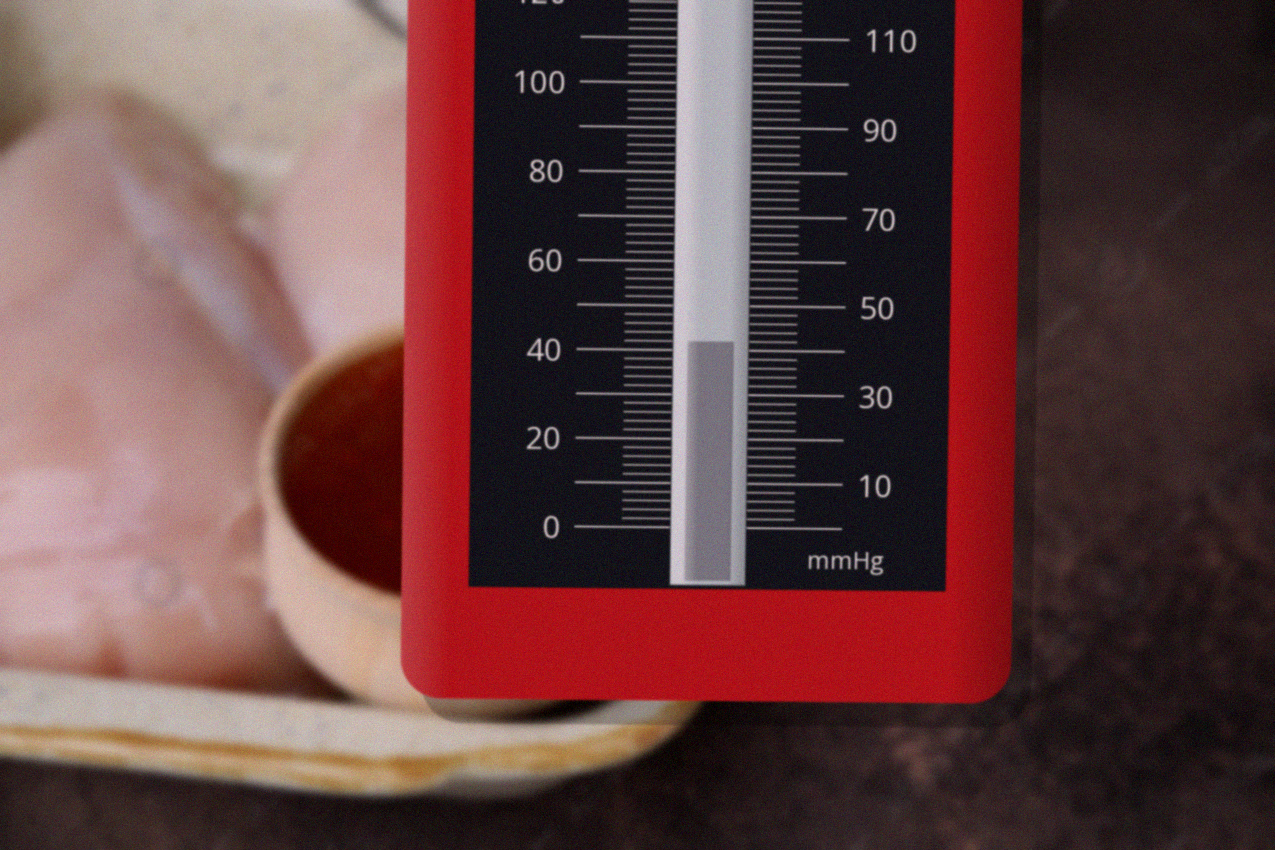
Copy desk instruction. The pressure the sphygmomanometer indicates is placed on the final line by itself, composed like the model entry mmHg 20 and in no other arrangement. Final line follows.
mmHg 42
